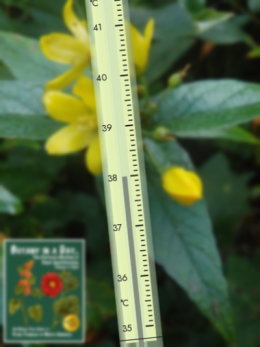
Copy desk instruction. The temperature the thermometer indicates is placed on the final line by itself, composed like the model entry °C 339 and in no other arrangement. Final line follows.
°C 38
